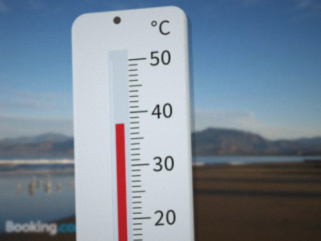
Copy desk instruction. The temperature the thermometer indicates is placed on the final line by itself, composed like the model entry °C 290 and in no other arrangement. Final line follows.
°C 38
